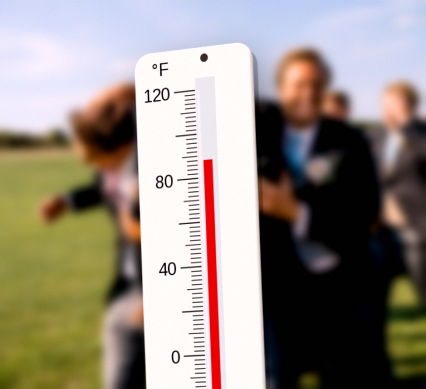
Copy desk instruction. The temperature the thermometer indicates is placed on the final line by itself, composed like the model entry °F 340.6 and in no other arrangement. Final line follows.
°F 88
